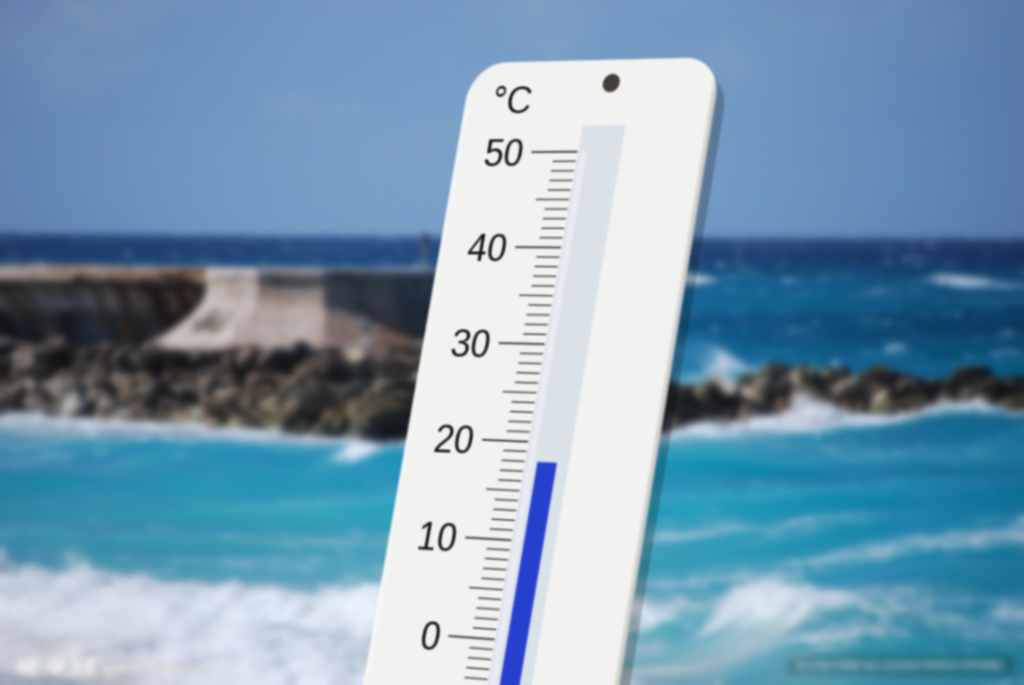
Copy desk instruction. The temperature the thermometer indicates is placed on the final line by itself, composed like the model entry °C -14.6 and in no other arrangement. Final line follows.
°C 18
